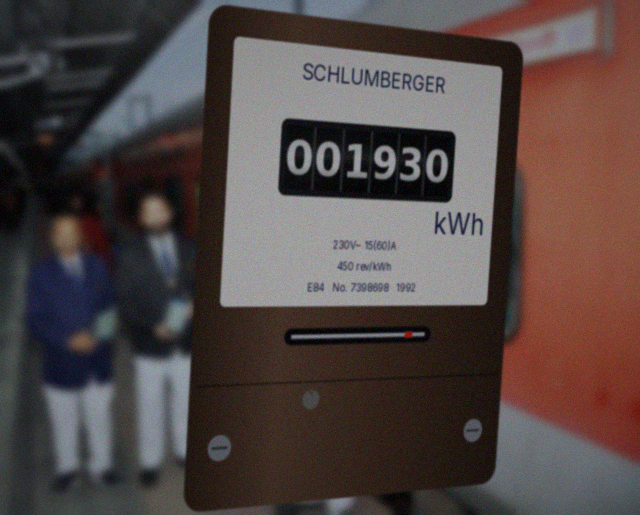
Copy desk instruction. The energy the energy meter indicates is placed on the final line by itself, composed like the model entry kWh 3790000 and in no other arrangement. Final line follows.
kWh 1930
